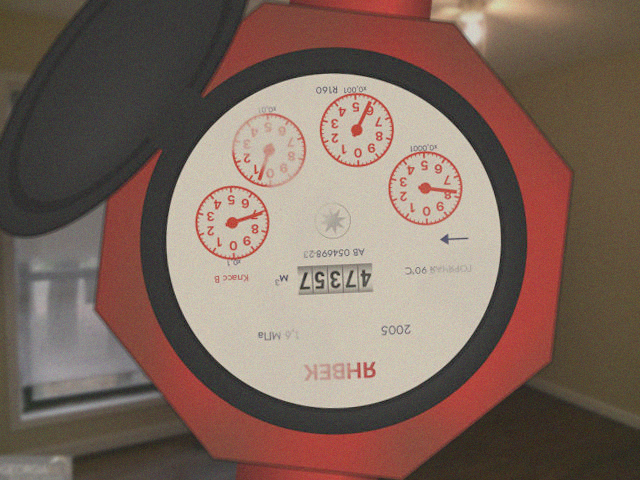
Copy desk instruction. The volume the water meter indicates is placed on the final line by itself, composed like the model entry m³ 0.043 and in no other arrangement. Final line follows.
m³ 47357.7057
